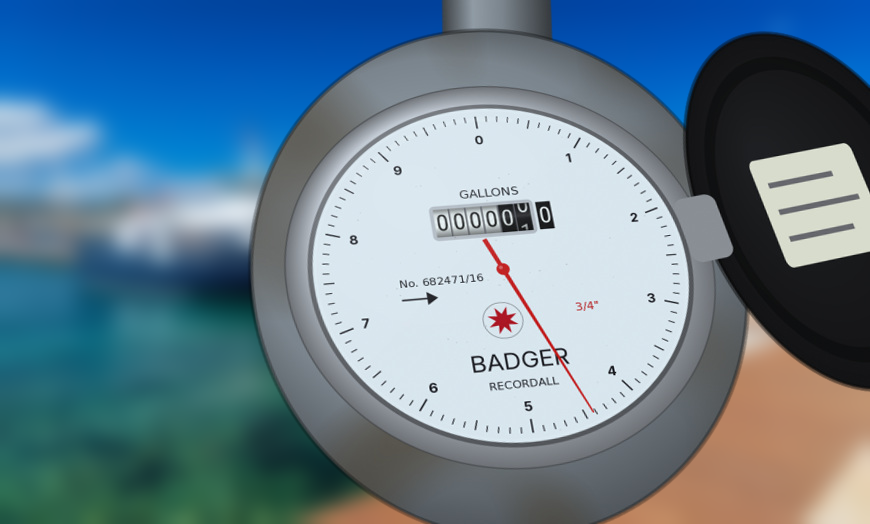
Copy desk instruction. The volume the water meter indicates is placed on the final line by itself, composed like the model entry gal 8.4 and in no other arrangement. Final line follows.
gal 4.4
